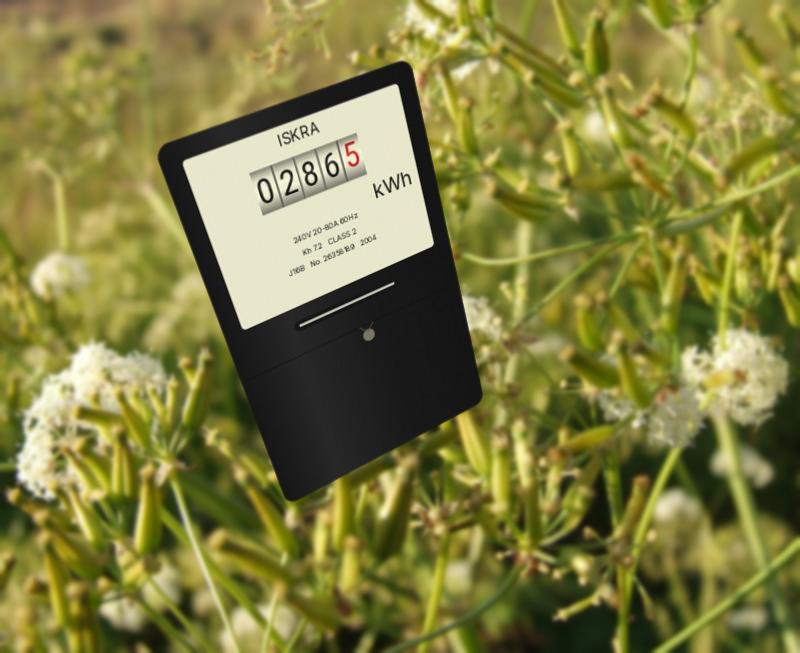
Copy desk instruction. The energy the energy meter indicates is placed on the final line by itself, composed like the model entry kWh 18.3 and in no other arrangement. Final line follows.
kWh 286.5
